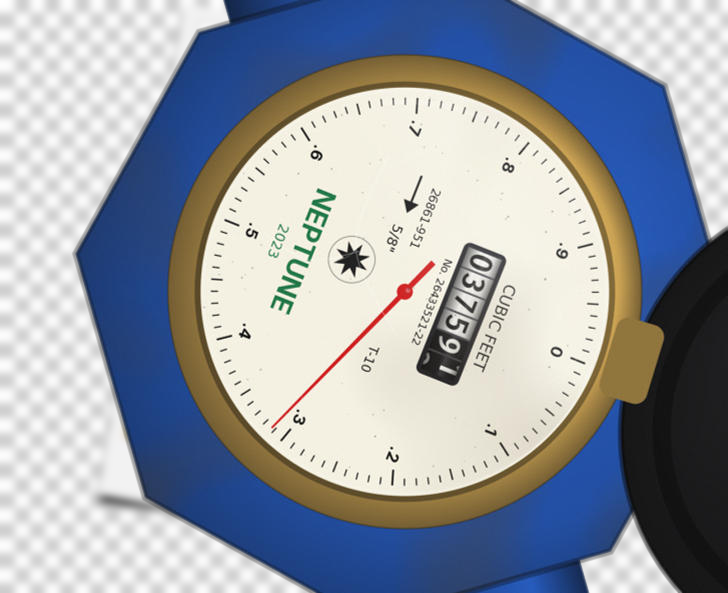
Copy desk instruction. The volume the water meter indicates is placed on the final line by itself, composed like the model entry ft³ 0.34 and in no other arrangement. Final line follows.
ft³ 37591.31
